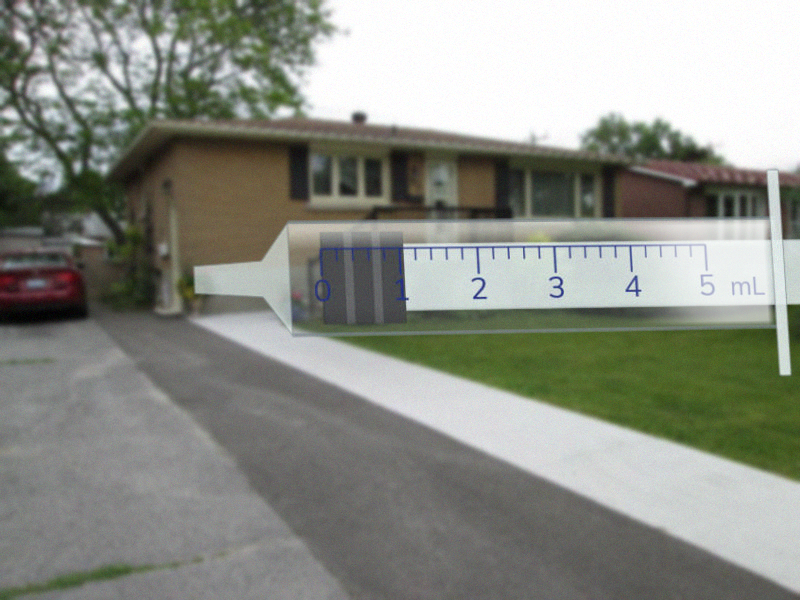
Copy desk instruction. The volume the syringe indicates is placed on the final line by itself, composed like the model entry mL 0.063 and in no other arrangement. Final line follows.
mL 0
